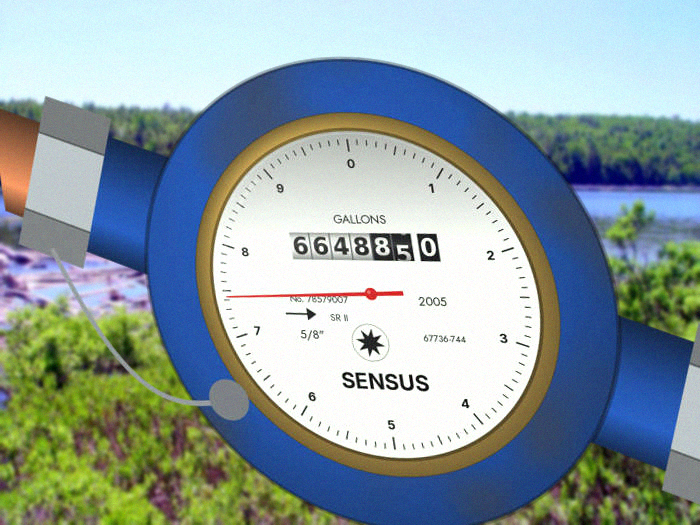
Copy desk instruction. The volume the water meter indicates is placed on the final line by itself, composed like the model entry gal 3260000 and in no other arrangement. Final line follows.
gal 6648847.4
